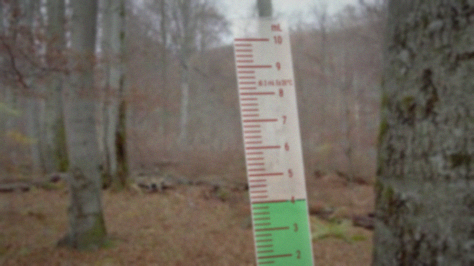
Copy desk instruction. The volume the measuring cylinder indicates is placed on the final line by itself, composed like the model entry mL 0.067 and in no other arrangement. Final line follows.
mL 4
